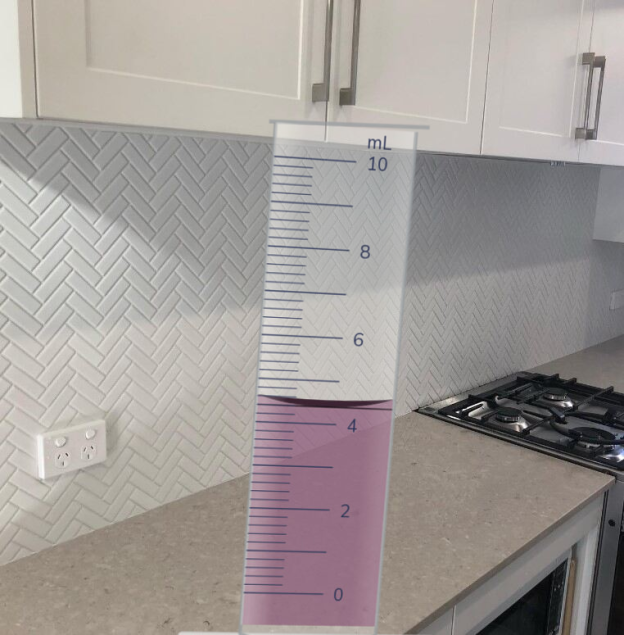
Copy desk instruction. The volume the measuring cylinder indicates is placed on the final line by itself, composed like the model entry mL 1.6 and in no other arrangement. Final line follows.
mL 4.4
